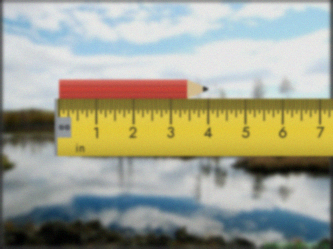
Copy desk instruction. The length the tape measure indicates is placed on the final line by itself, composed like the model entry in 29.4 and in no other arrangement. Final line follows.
in 4
